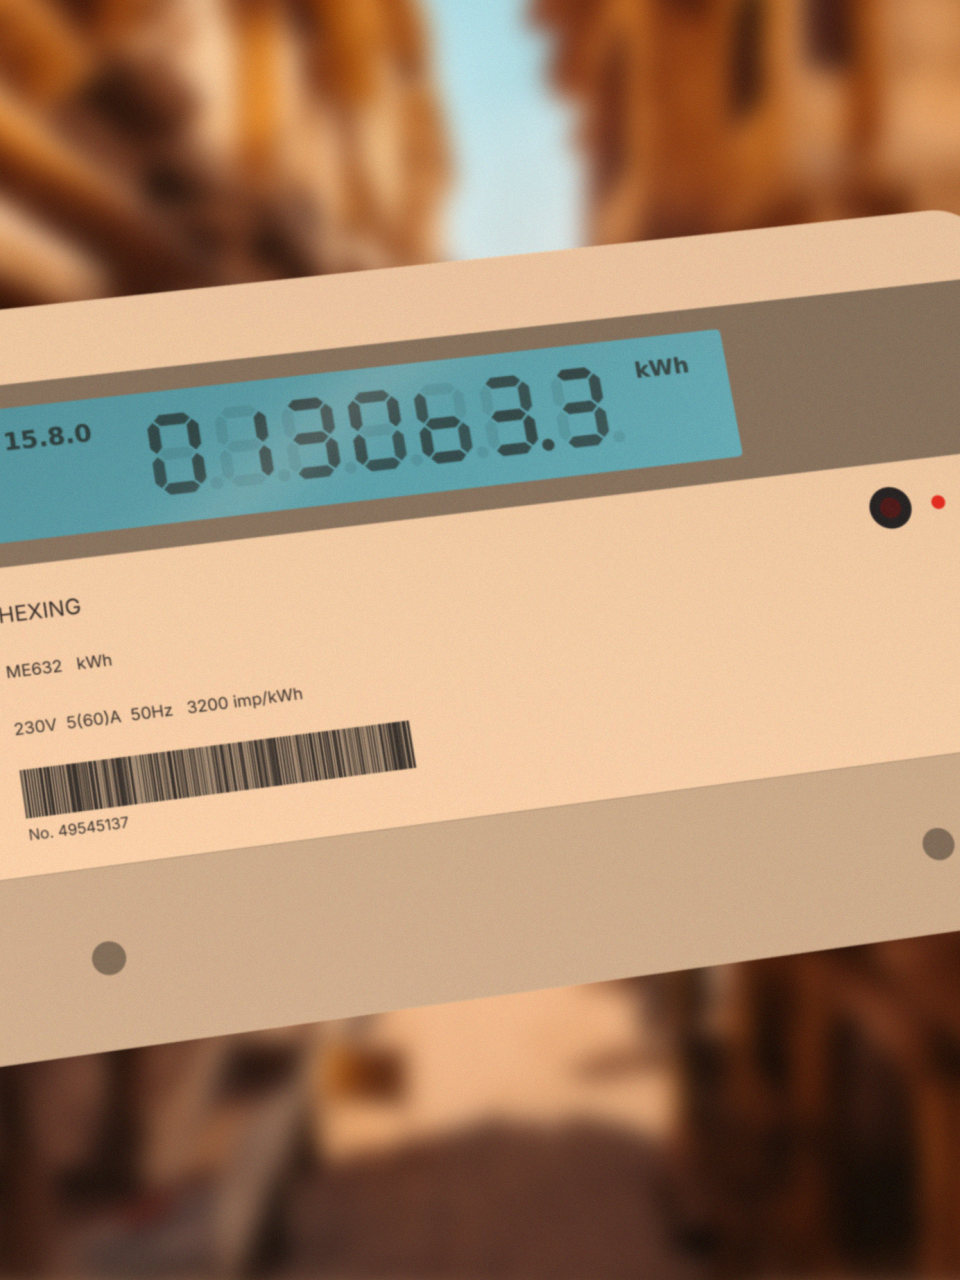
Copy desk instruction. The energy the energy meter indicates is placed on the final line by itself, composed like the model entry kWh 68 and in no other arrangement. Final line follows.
kWh 13063.3
